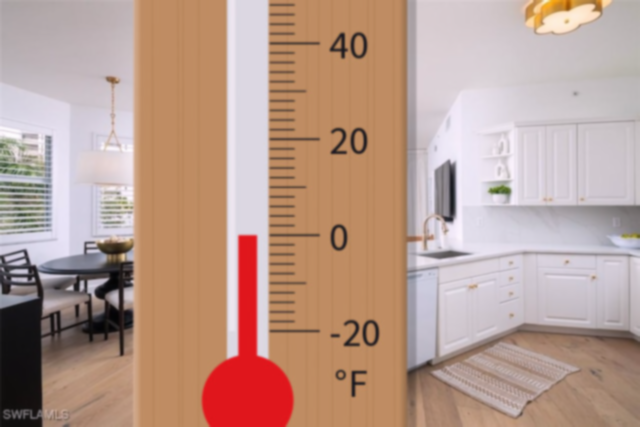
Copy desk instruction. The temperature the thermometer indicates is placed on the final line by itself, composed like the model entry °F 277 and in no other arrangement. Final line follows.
°F 0
